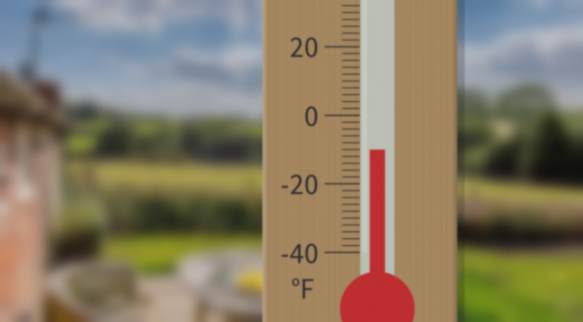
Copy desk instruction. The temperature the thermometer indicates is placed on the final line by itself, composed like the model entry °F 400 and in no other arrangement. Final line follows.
°F -10
